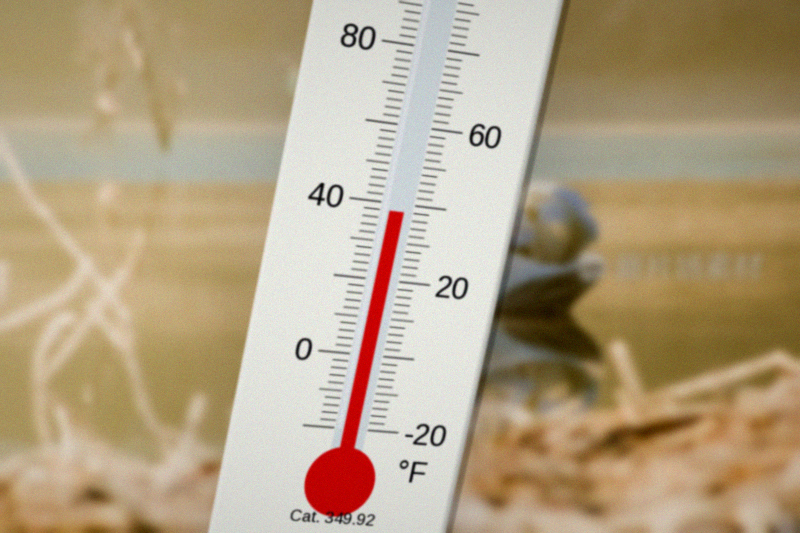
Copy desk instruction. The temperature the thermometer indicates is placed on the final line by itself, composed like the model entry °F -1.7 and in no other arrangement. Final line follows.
°F 38
